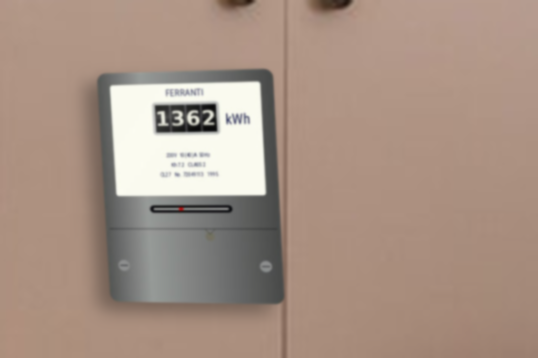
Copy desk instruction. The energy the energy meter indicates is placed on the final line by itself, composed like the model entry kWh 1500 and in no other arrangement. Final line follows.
kWh 1362
